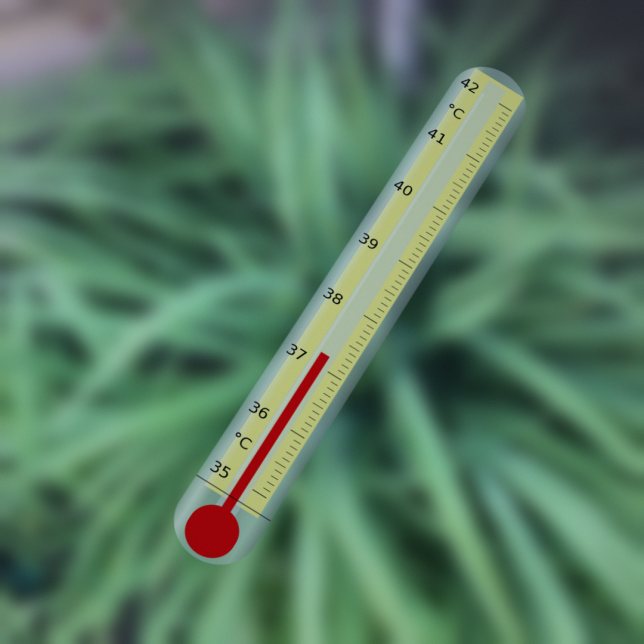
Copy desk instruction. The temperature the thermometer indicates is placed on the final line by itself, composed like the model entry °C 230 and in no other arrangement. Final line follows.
°C 37.2
